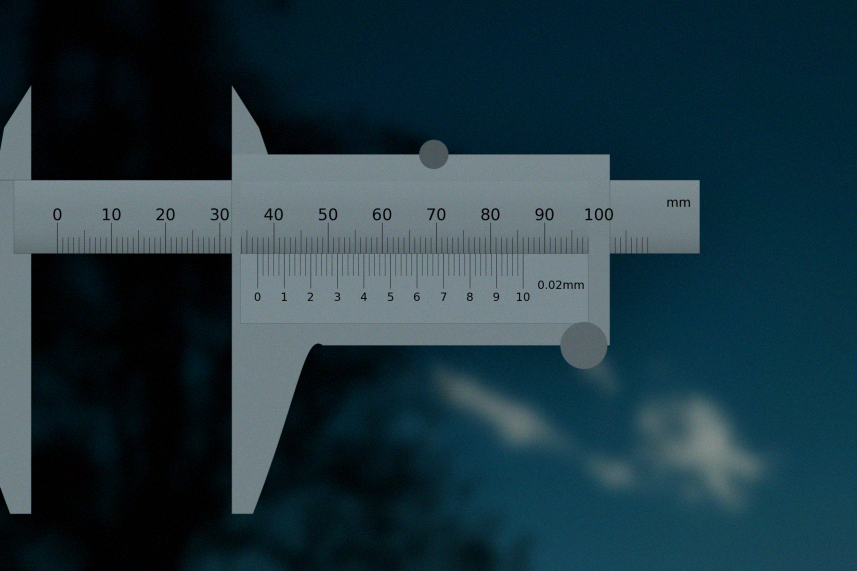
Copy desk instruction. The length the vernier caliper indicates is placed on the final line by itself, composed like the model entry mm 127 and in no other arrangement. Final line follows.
mm 37.0
